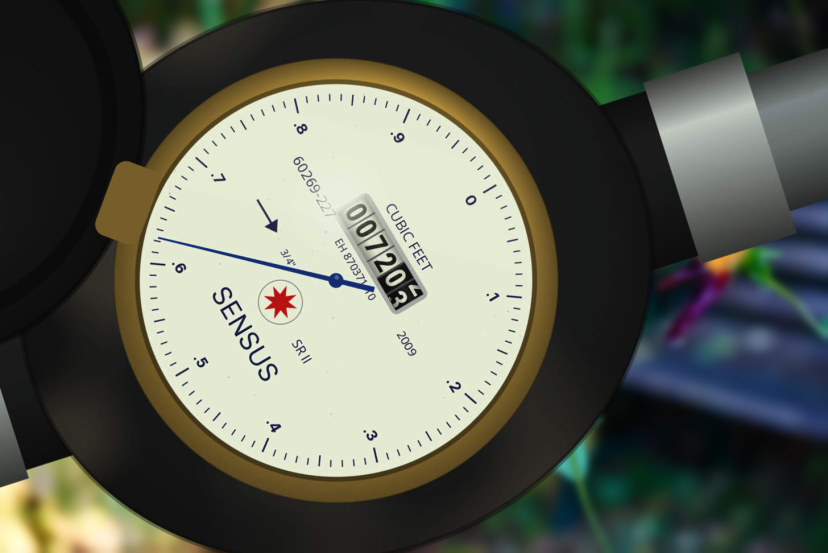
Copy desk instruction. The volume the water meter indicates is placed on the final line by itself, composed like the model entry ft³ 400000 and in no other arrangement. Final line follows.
ft³ 7202.62
